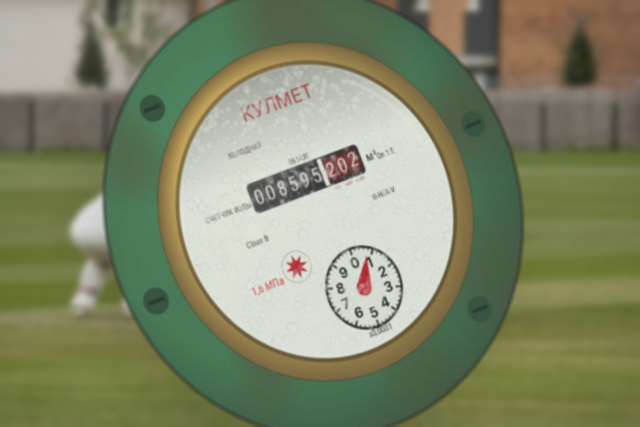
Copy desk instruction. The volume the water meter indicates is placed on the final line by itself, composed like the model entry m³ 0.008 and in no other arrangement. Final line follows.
m³ 8595.2020
